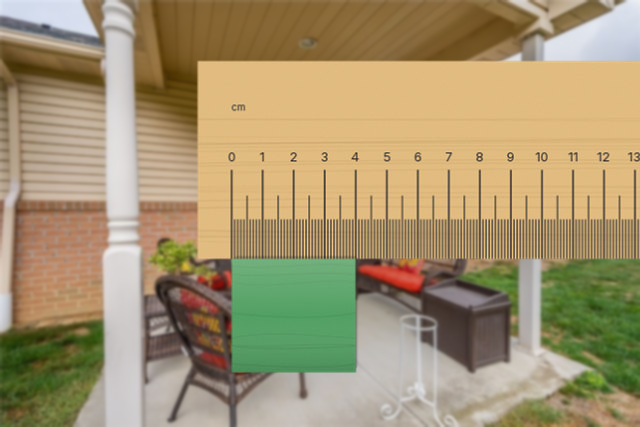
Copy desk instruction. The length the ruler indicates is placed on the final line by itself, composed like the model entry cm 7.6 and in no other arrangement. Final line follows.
cm 4
